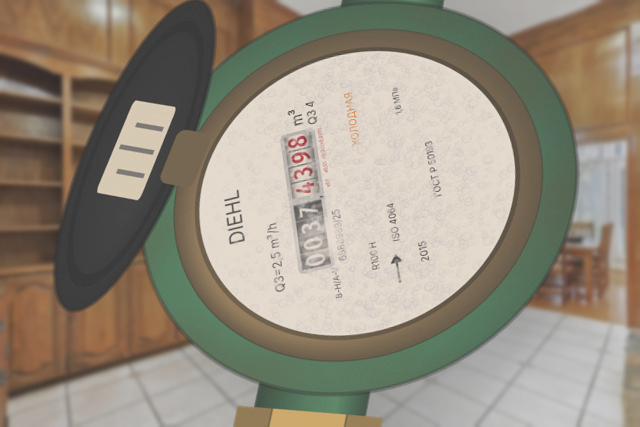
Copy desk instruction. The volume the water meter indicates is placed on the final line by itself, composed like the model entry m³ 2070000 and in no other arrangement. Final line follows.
m³ 37.4398
